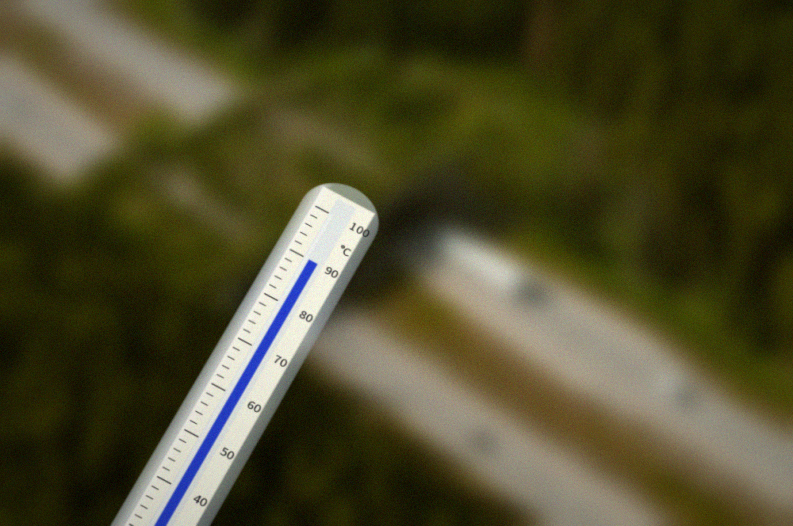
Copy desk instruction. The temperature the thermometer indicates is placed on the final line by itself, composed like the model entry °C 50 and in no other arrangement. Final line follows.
°C 90
